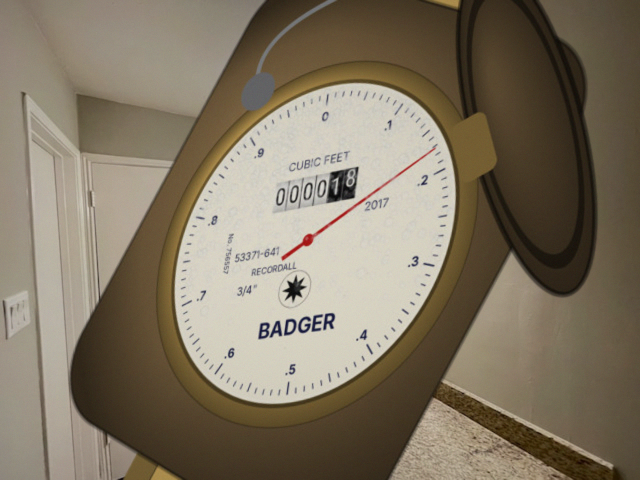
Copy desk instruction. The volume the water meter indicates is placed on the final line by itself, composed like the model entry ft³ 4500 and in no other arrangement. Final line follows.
ft³ 18.17
